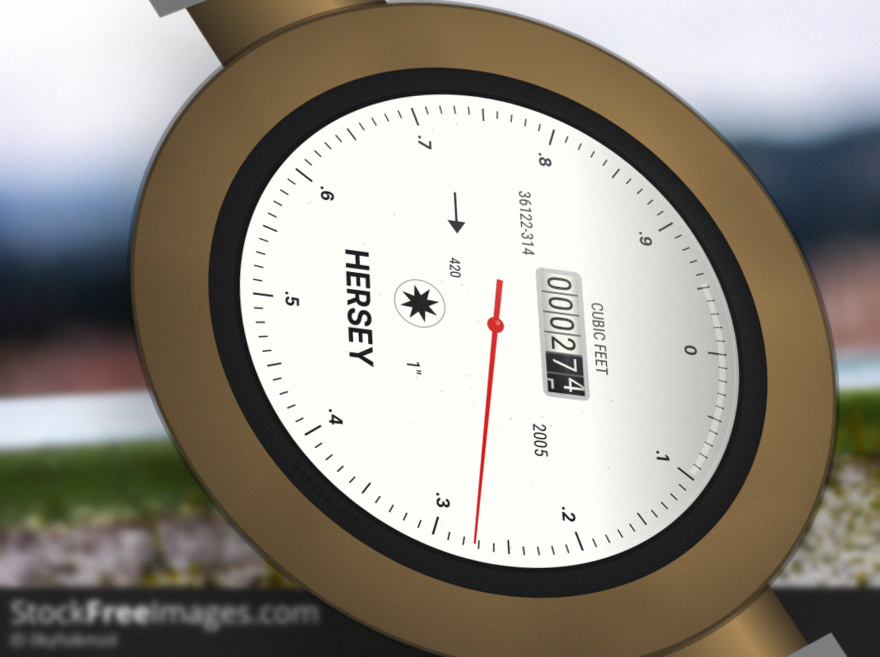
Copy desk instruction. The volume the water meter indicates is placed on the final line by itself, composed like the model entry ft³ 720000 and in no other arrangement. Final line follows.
ft³ 274.27
